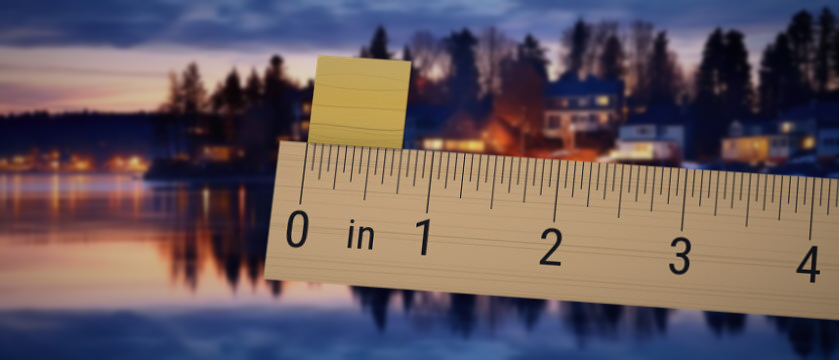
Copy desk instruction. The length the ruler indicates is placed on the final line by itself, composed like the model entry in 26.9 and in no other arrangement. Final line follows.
in 0.75
